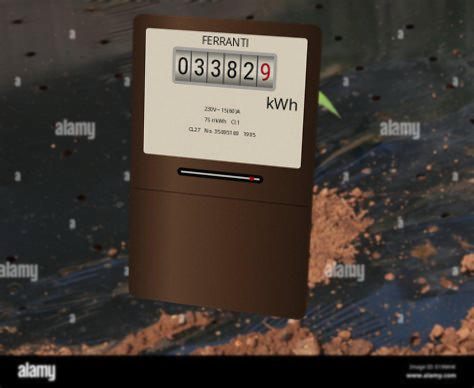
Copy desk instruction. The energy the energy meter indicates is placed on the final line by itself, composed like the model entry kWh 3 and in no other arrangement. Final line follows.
kWh 3382.9
